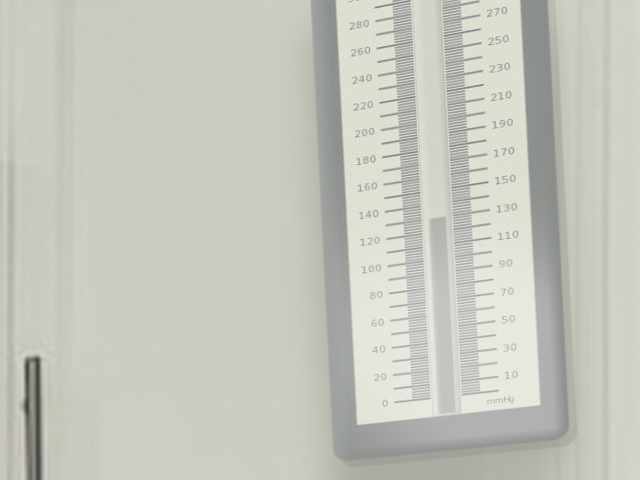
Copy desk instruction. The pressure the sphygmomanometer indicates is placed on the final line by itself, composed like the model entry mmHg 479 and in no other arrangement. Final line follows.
mmHg 130
